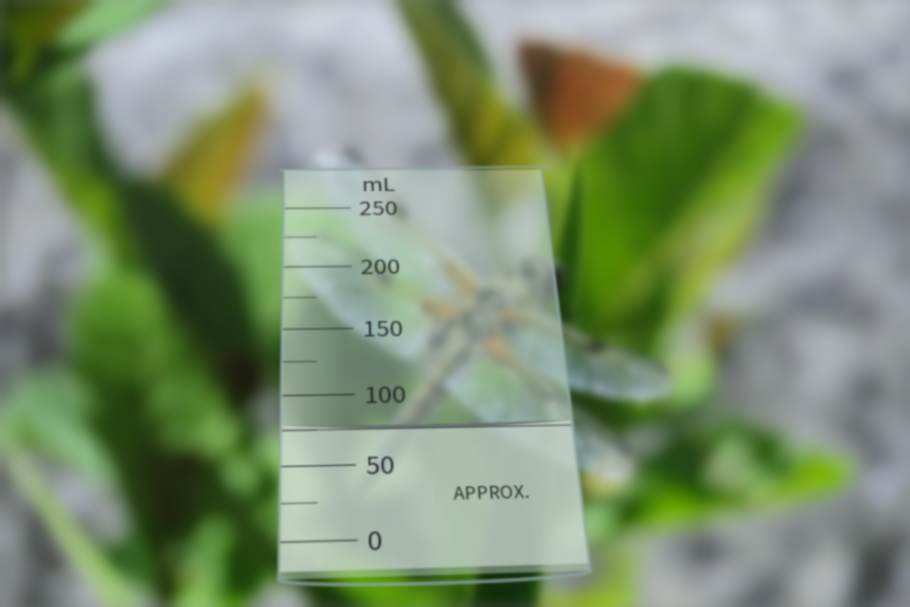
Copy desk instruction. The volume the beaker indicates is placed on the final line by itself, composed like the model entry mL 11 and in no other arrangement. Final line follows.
mL 75
